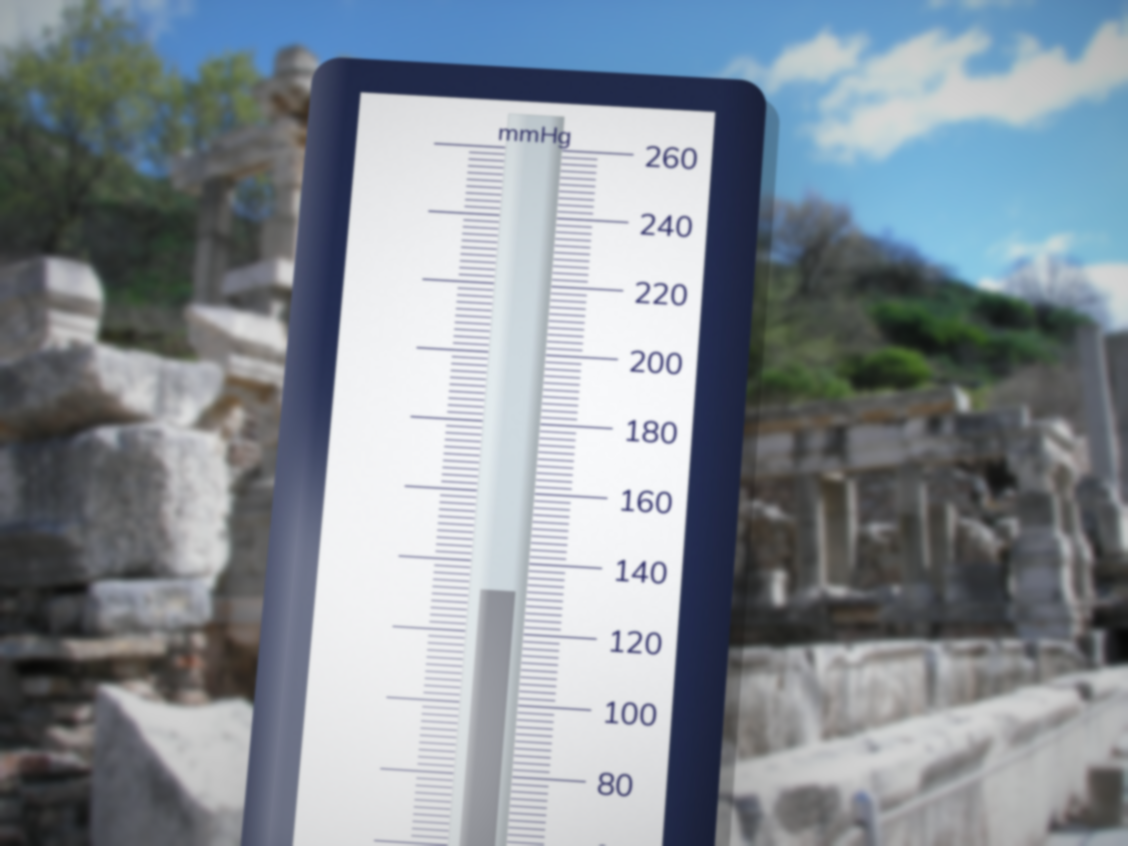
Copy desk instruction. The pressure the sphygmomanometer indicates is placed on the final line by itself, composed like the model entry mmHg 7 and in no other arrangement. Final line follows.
mmHg 132
